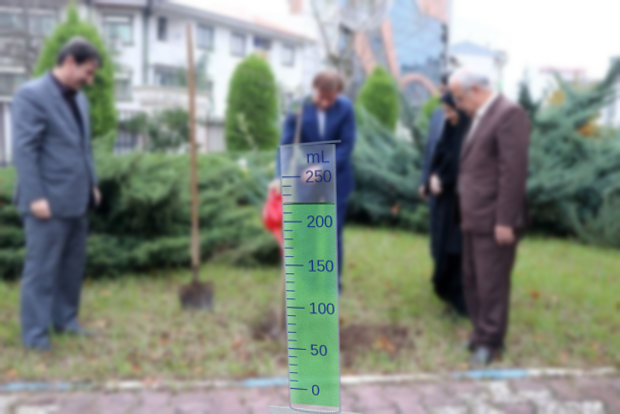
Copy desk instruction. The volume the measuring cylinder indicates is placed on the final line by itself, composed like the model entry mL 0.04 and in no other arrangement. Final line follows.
mL 220
